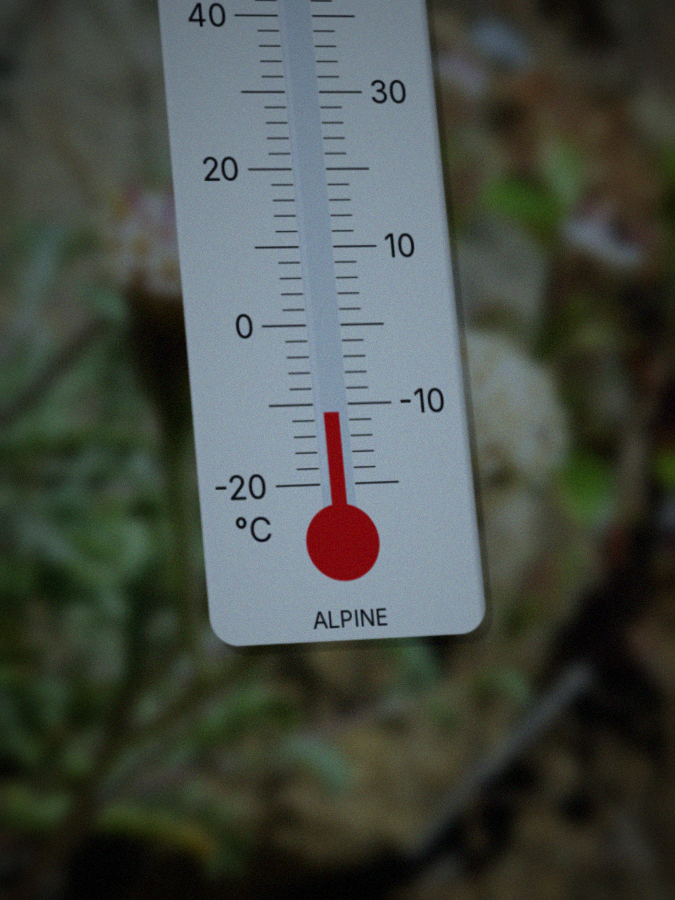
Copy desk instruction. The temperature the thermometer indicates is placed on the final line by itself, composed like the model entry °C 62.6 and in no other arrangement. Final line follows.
°C -11
